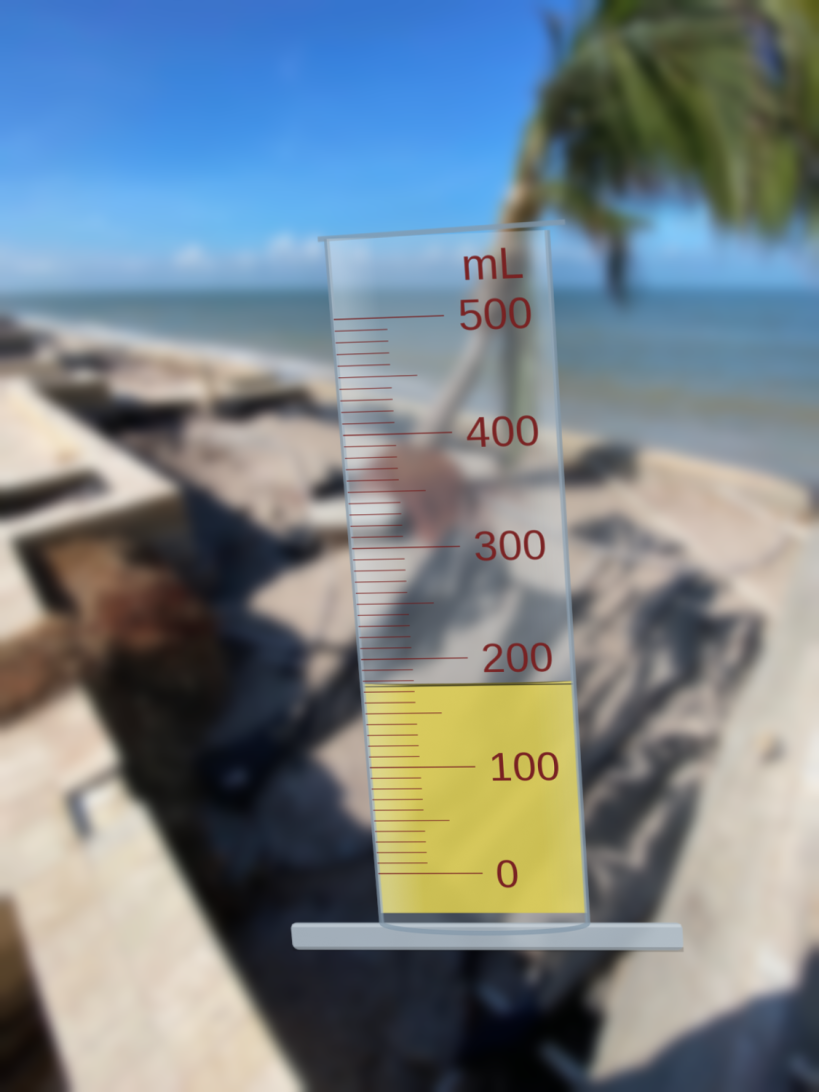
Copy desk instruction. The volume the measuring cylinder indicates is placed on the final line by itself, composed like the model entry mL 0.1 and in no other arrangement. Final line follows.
mL 175
